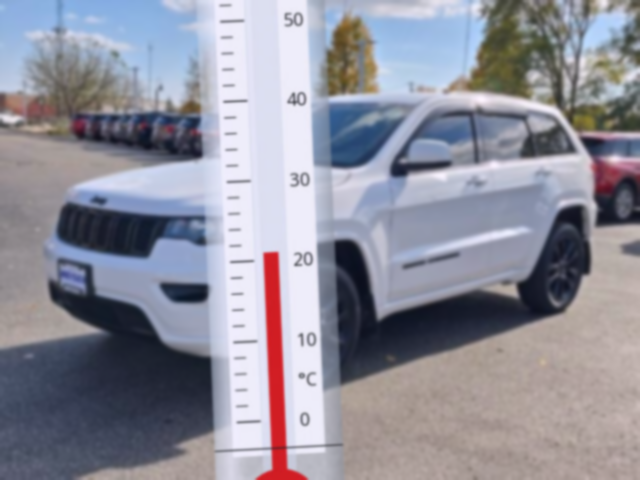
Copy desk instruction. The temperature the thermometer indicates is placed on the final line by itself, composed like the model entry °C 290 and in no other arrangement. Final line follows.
°C 21
